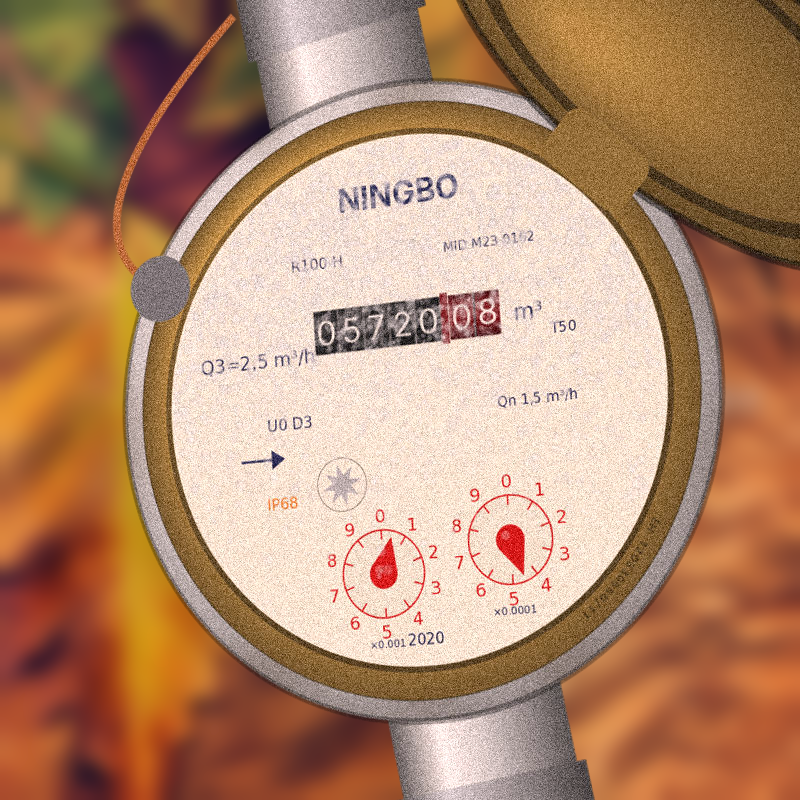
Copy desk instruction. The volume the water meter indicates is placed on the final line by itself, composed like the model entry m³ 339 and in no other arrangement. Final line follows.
m³ 5720.0804
